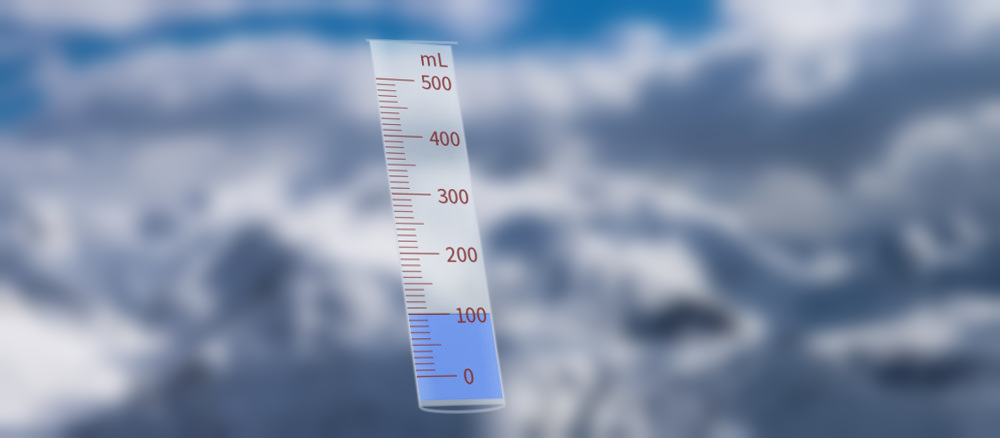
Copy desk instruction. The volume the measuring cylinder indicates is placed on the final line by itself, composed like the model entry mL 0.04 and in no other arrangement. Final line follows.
mL 100
